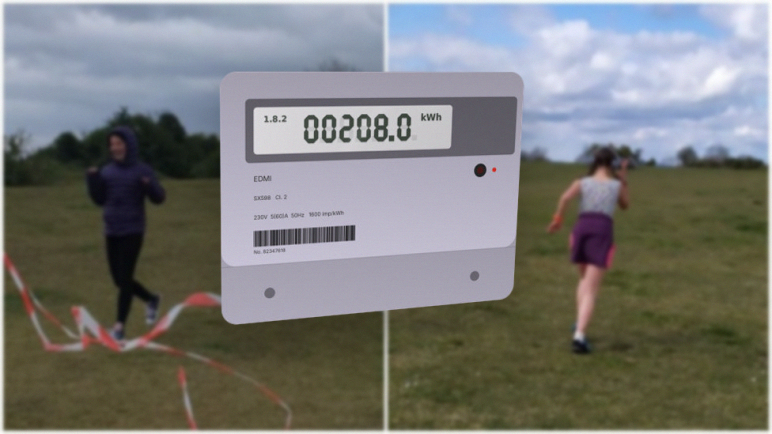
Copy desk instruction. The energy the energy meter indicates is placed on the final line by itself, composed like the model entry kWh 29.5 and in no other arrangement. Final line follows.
kWh 208.0
